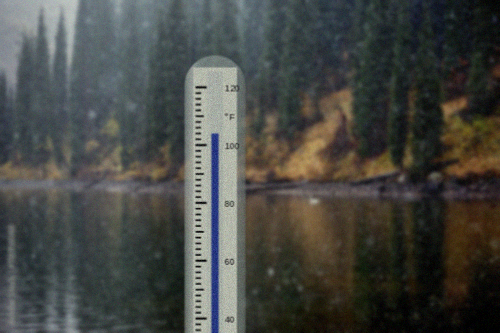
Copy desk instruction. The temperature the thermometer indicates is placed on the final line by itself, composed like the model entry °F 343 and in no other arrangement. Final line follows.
°F 104
